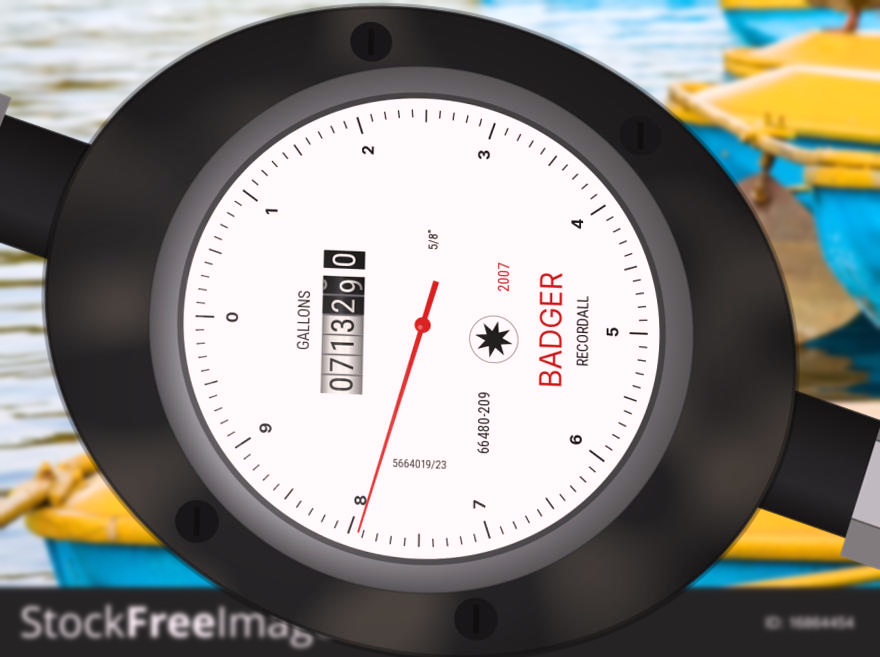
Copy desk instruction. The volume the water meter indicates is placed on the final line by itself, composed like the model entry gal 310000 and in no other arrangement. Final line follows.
gal 713287.9
